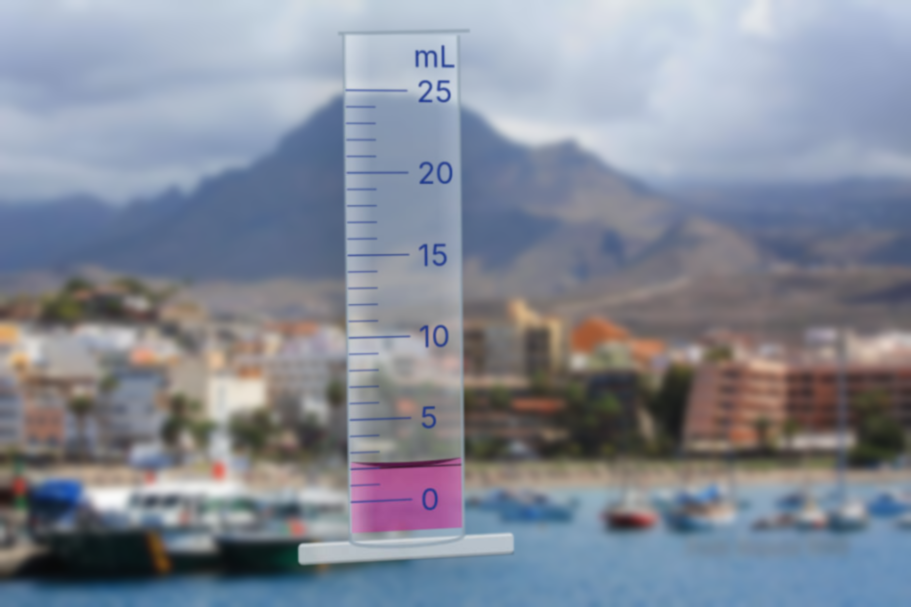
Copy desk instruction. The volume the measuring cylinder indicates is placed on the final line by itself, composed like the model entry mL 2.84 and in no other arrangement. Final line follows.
mL 2
